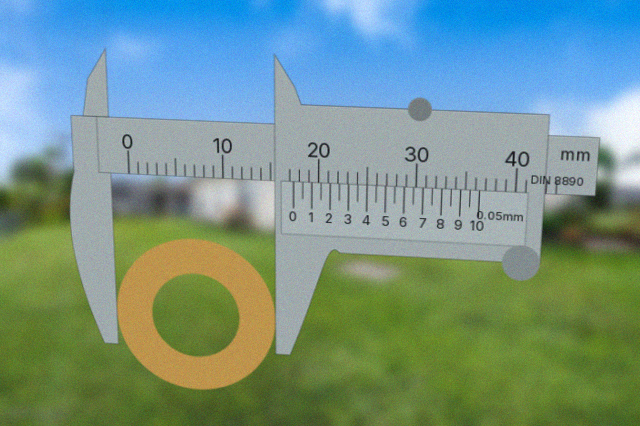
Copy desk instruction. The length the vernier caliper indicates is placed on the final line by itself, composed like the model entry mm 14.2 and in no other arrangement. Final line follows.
mm 17.4
